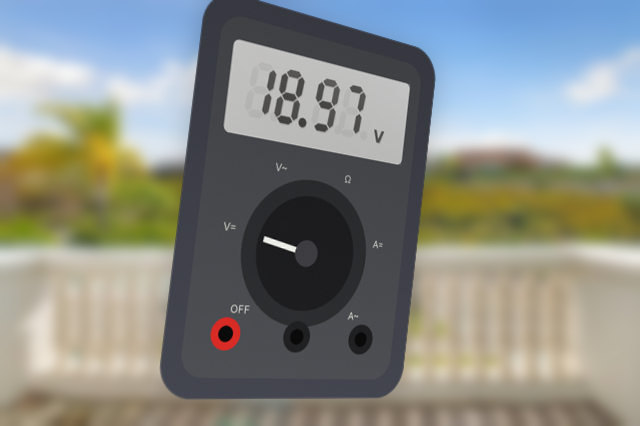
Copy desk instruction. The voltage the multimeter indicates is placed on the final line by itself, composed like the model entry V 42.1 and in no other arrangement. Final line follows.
V 18.97
